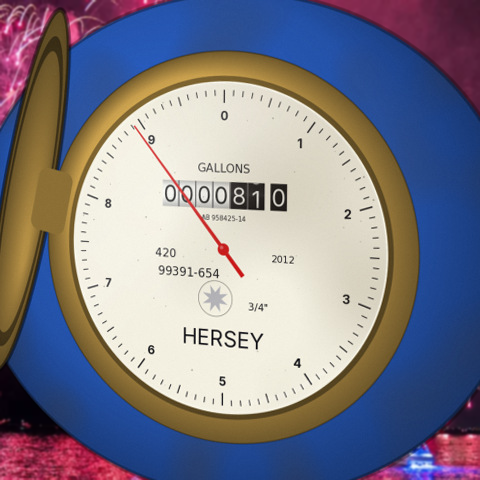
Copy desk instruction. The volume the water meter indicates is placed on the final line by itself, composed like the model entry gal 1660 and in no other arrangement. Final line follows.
gal 808.9
